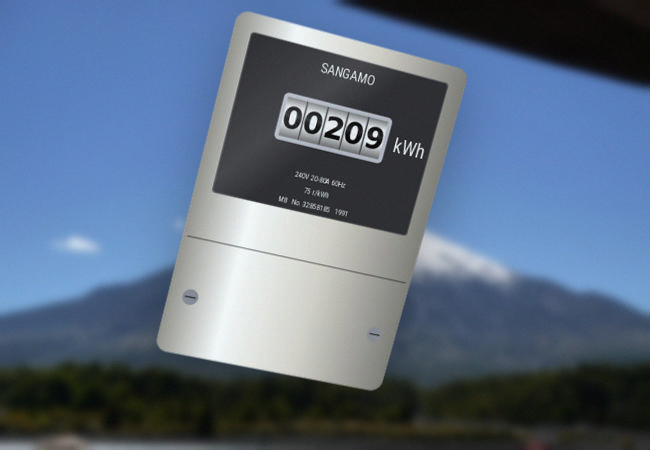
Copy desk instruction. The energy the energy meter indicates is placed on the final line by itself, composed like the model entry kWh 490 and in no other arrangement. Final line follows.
kWh 209
